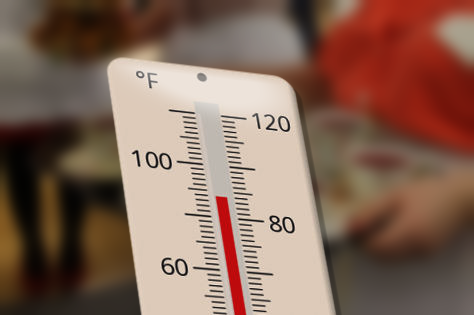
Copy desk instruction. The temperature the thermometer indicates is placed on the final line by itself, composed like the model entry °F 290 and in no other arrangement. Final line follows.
°F 88
